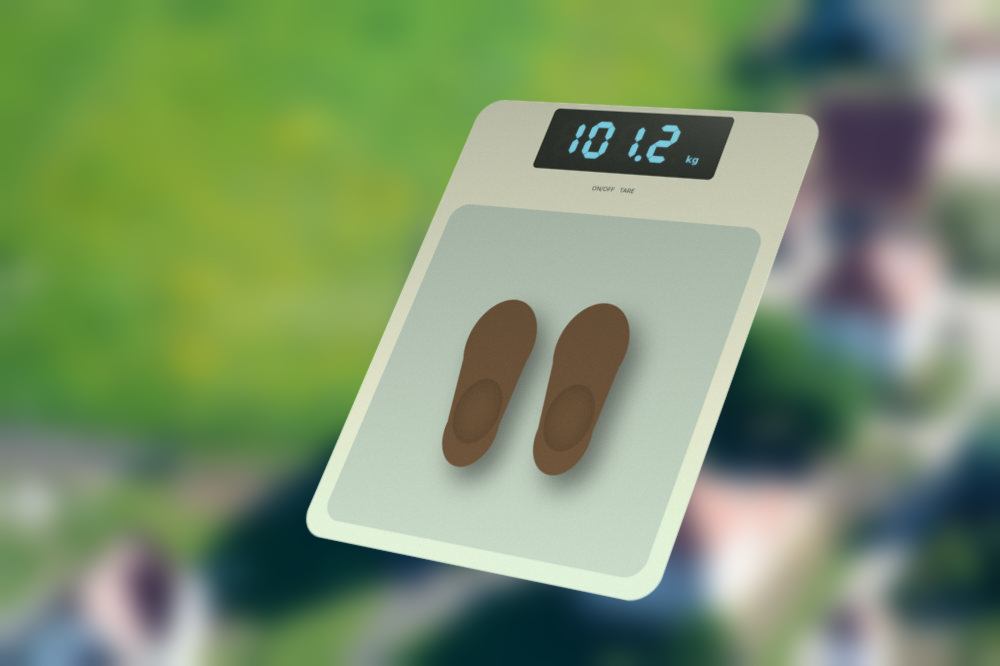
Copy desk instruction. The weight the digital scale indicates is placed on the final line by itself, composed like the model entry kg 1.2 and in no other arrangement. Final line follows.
kg 101.2
